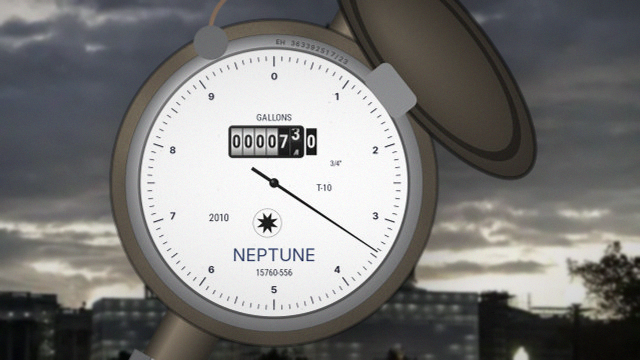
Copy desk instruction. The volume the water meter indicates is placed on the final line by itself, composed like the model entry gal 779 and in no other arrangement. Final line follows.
gal 733.4
